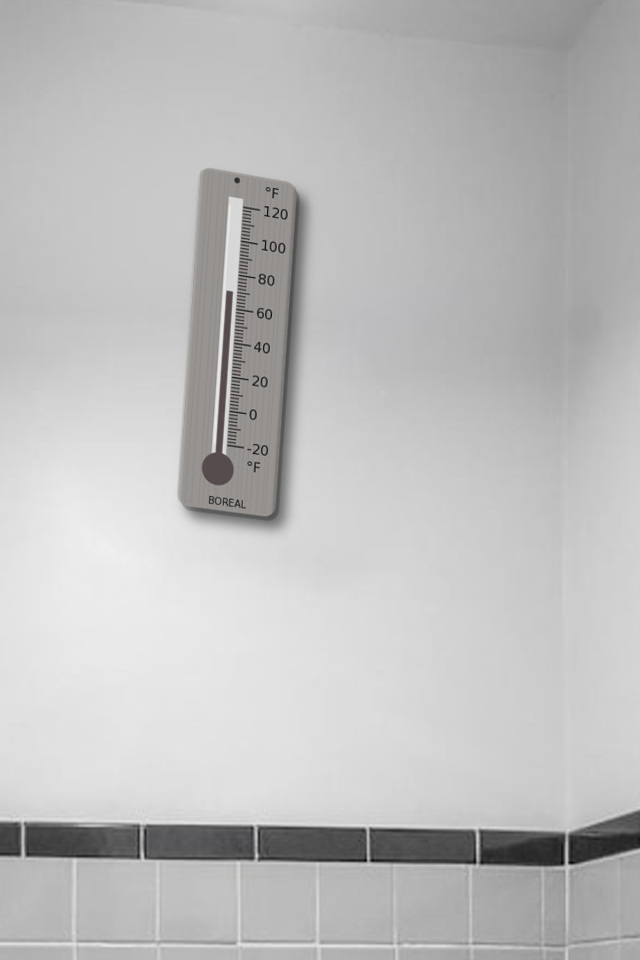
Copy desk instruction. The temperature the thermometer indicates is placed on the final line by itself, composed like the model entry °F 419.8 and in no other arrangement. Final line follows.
°F 70
